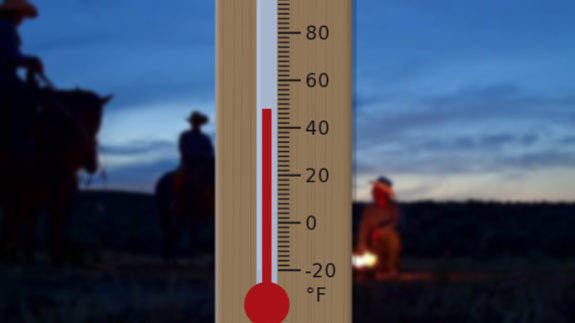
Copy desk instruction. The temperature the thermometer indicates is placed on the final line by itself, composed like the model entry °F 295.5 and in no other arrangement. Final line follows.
°F 48
